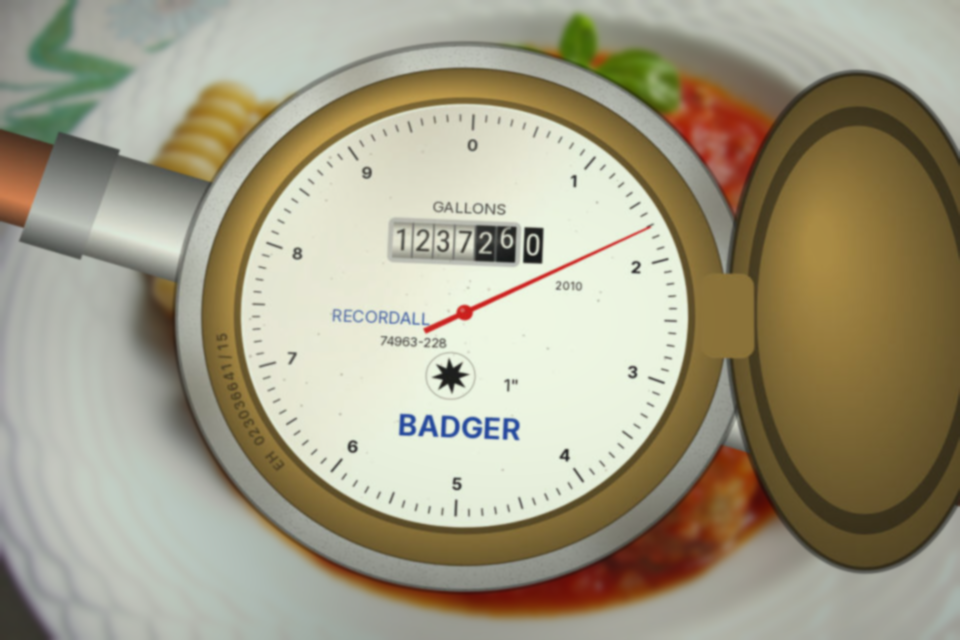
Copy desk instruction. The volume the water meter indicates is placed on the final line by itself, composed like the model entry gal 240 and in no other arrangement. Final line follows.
gal 1237261.7
